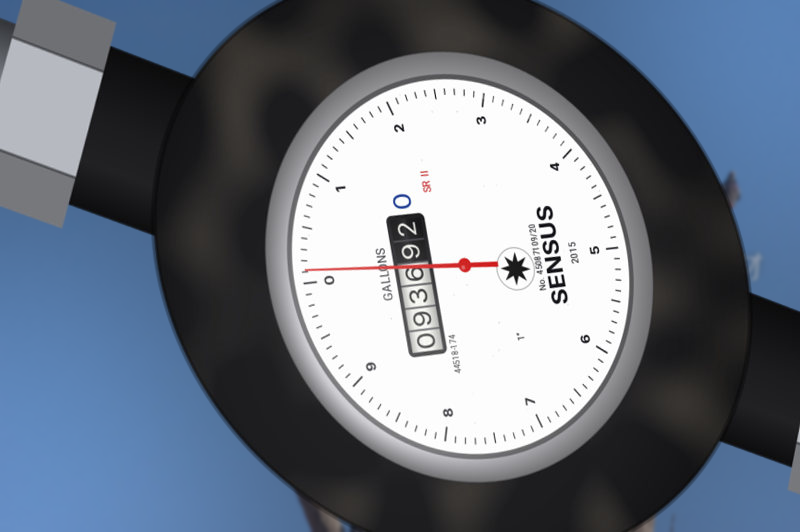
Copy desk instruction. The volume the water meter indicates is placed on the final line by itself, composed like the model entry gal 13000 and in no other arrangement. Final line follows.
gal 936920.1
